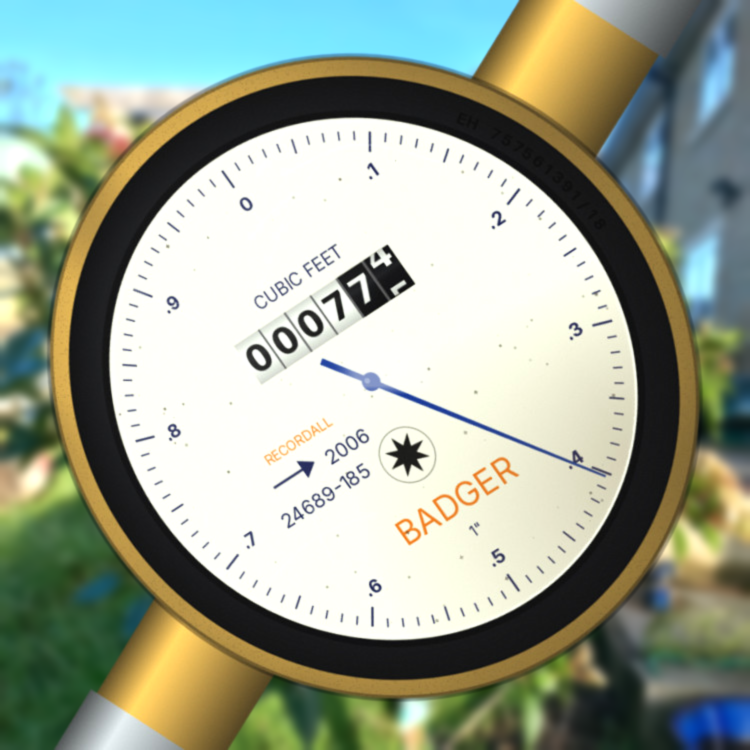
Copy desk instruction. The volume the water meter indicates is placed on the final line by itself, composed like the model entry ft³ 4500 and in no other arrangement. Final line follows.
ft³ 774.40
